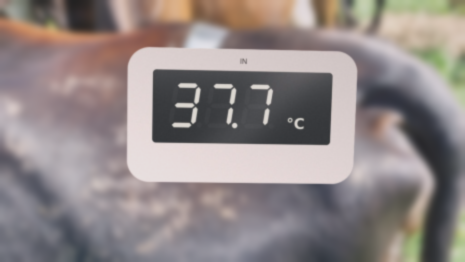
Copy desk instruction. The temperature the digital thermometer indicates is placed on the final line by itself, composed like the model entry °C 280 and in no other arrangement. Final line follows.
°C 37.7
